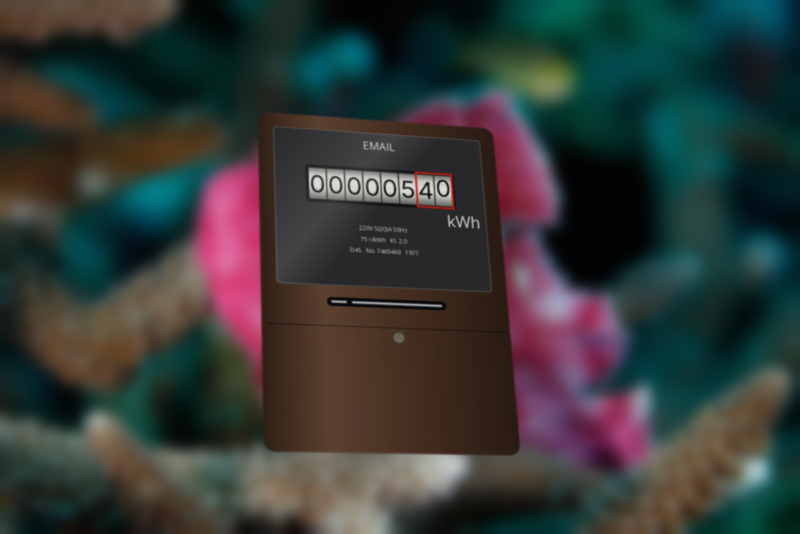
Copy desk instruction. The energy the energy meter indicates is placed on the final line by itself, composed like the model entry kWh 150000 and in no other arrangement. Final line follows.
kWh 5.40
